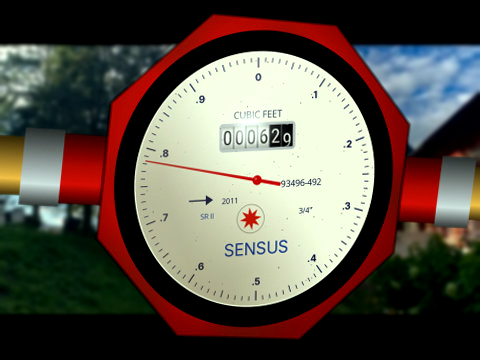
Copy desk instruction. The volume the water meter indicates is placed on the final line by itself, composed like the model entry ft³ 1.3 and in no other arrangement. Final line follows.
ft³ 628.78
